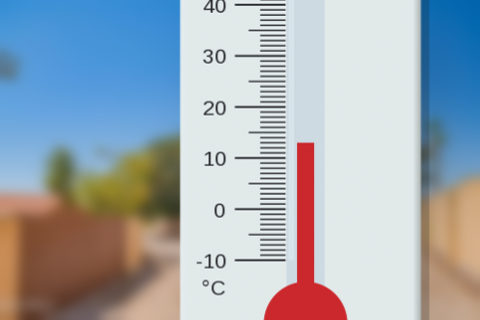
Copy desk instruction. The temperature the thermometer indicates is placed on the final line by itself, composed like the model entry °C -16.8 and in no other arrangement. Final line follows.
°C 13
